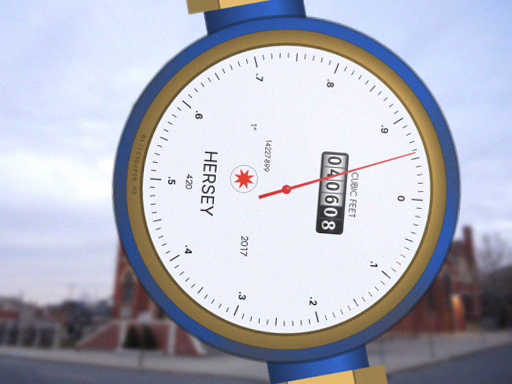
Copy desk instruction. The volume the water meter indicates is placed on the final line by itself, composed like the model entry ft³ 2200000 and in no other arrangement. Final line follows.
ft³ 40607.94
